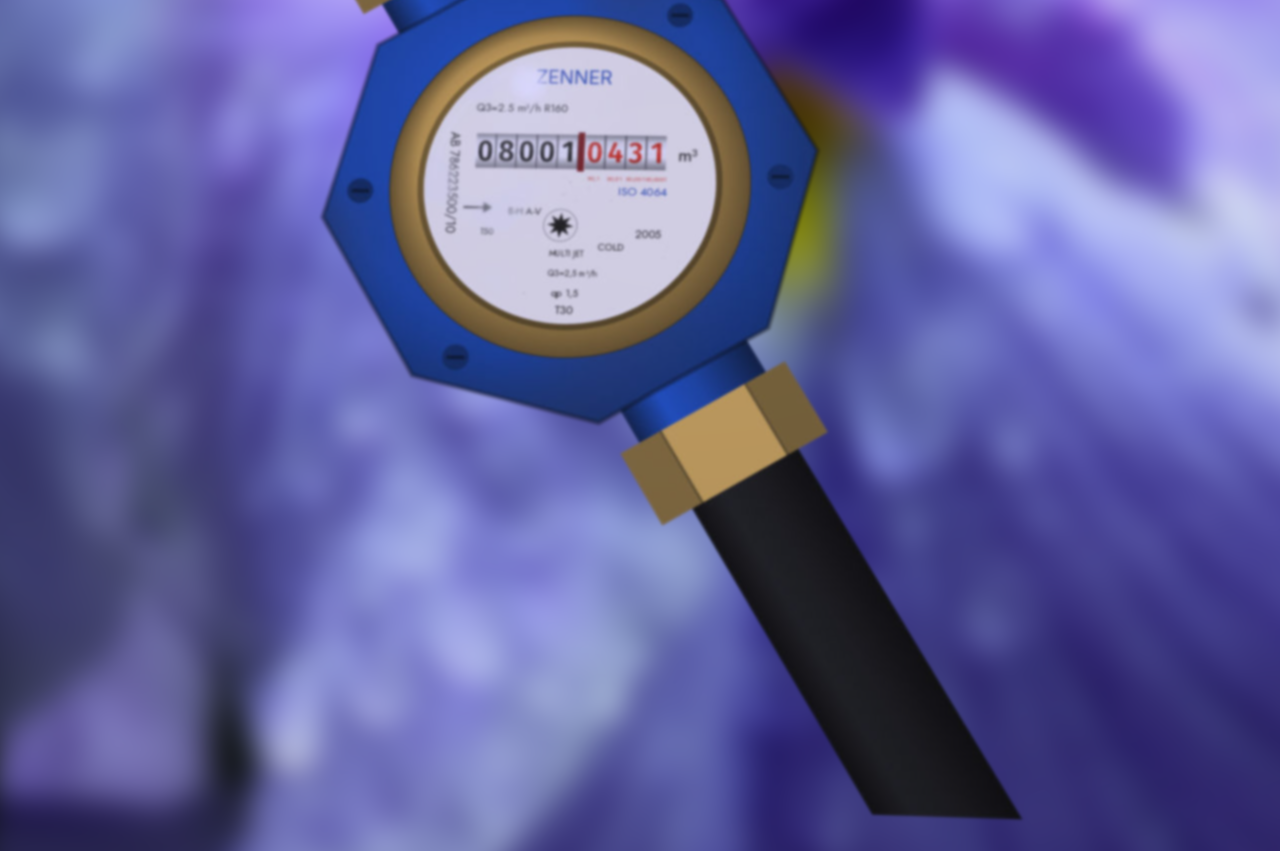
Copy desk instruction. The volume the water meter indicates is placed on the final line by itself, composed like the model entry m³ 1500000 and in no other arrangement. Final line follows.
m³ 8001.0431
